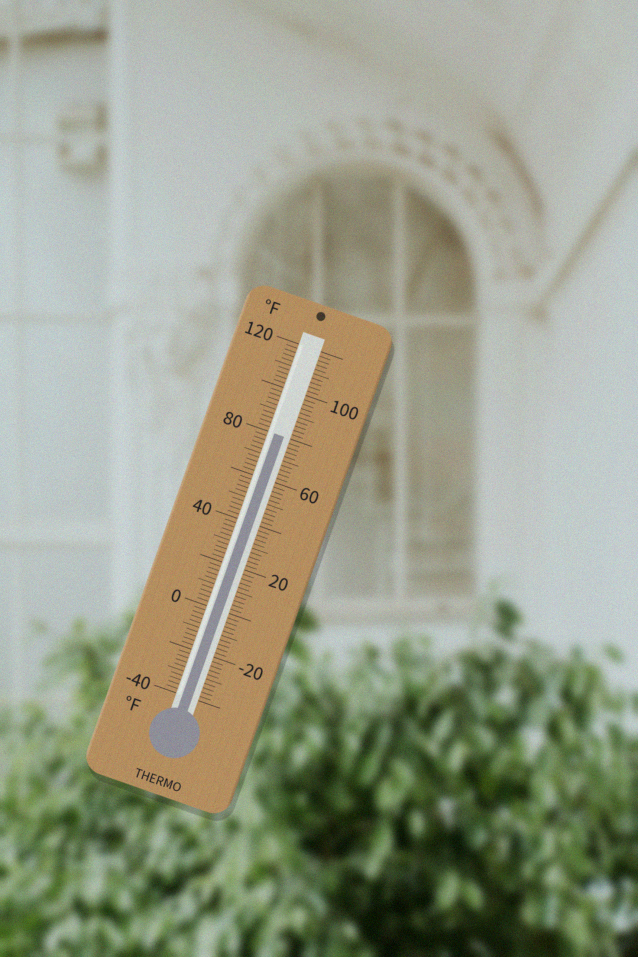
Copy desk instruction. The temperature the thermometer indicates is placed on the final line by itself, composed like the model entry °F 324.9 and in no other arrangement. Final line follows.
°F 80
